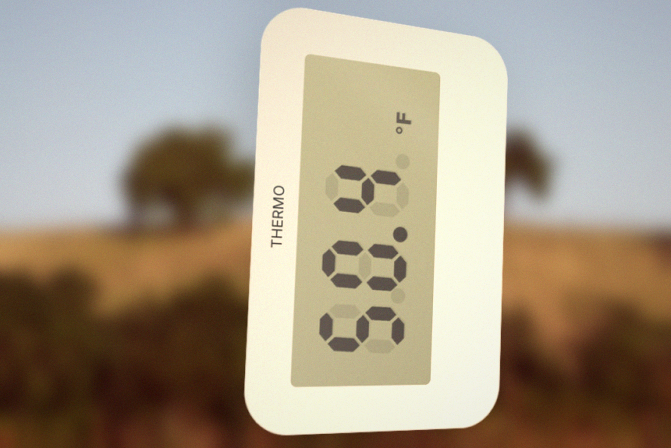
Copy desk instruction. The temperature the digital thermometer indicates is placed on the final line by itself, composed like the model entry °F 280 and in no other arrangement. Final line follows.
°F 50.4
